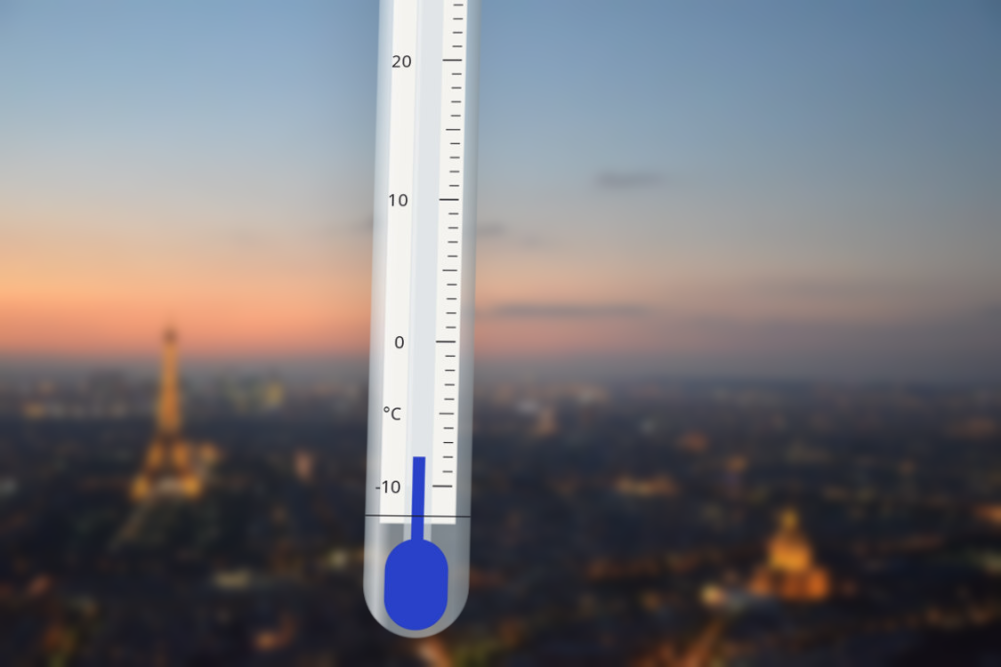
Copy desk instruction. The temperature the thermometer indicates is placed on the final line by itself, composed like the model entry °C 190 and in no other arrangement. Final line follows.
°C -8
